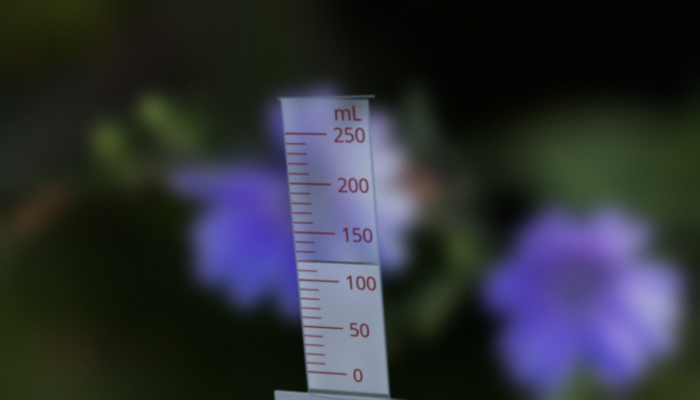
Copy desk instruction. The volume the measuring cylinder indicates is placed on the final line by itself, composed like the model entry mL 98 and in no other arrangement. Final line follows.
mL 120
